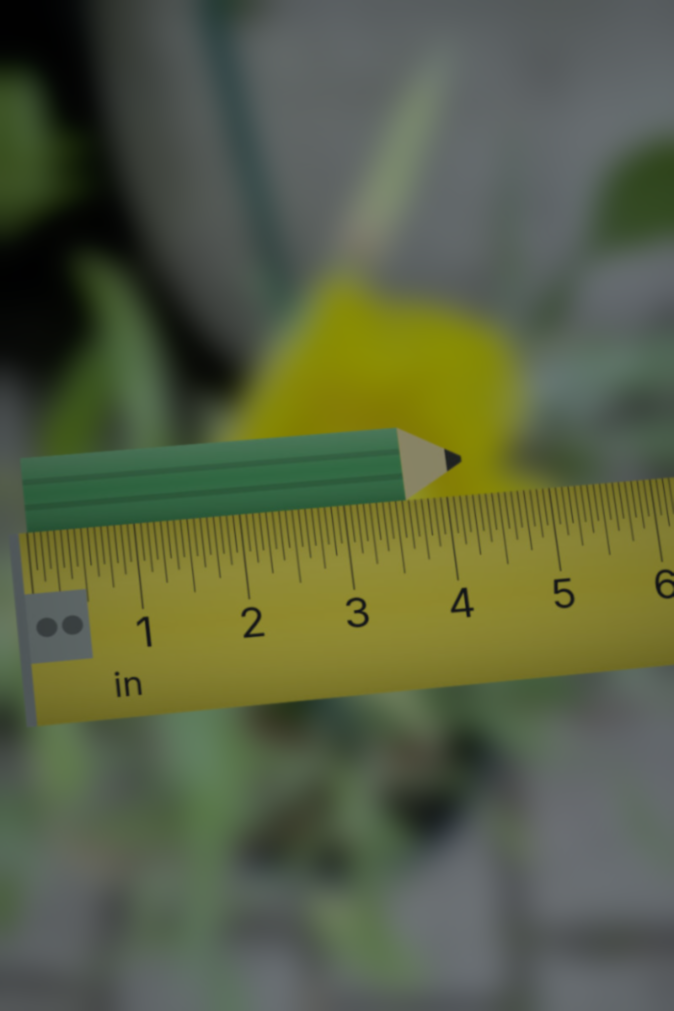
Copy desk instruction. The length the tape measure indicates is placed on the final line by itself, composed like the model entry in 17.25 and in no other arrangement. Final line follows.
in 4.1875
